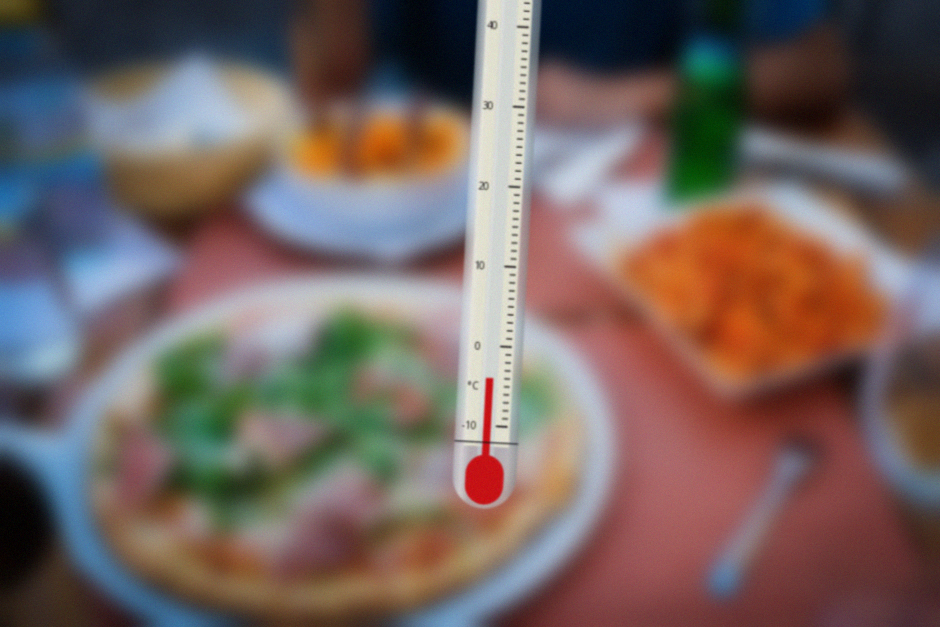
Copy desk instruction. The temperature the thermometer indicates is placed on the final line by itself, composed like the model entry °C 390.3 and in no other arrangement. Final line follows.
°C -4
